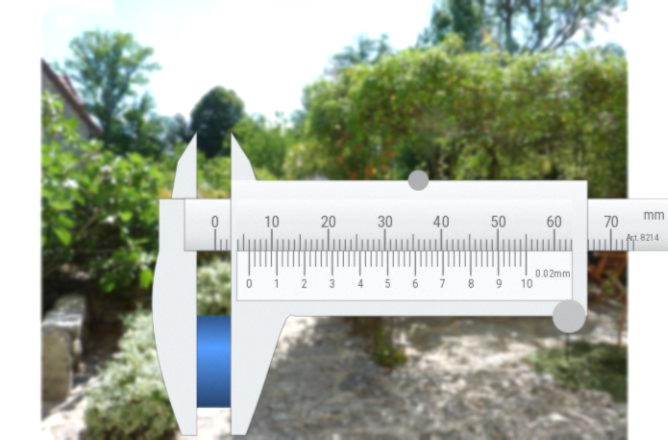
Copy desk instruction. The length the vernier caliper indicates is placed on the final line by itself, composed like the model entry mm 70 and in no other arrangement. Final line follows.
mm 6.0
